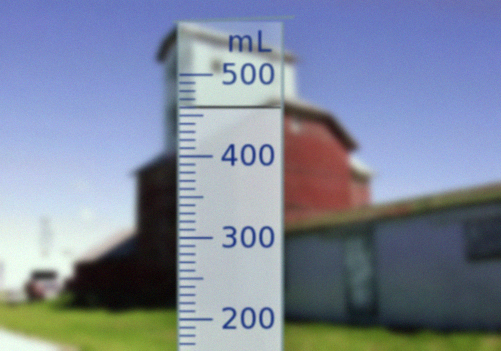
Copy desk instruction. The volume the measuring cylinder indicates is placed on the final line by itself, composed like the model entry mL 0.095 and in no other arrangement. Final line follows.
mL 460
